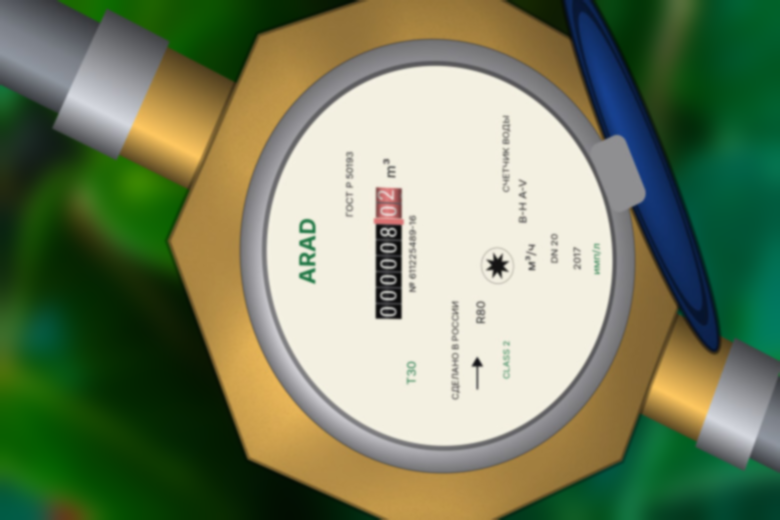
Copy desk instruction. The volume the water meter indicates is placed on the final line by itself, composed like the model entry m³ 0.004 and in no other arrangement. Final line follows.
m³ 8.02
